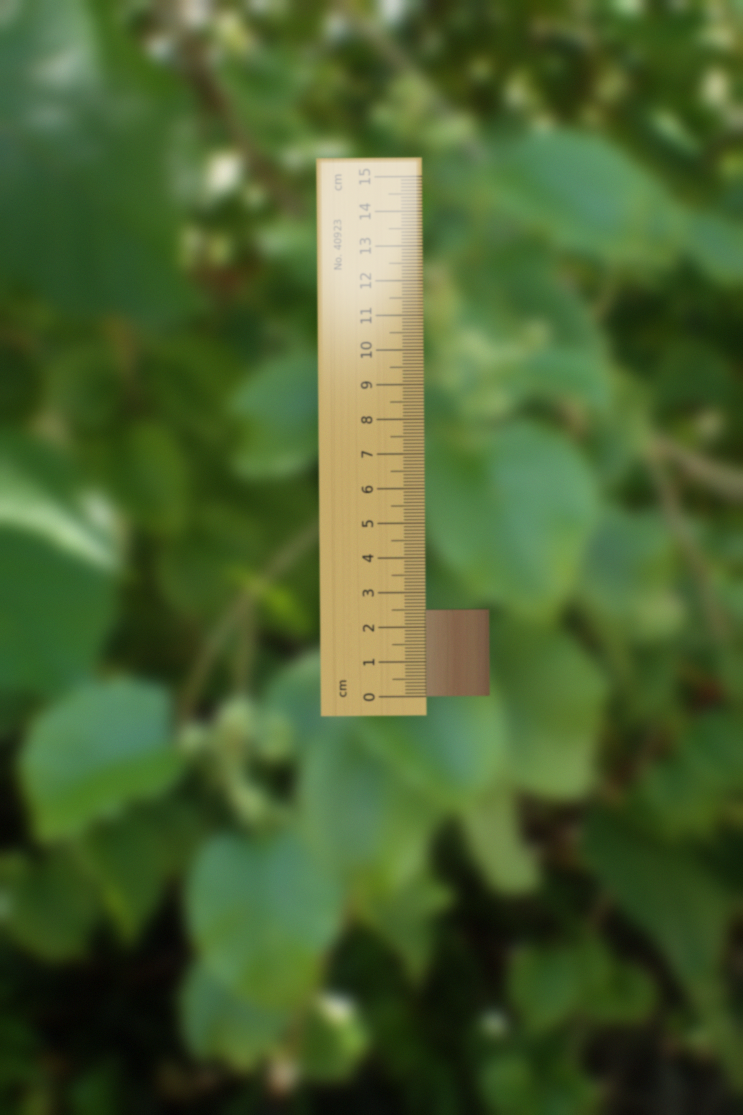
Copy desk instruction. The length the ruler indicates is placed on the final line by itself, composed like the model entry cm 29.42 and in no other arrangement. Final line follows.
cm 2.5
